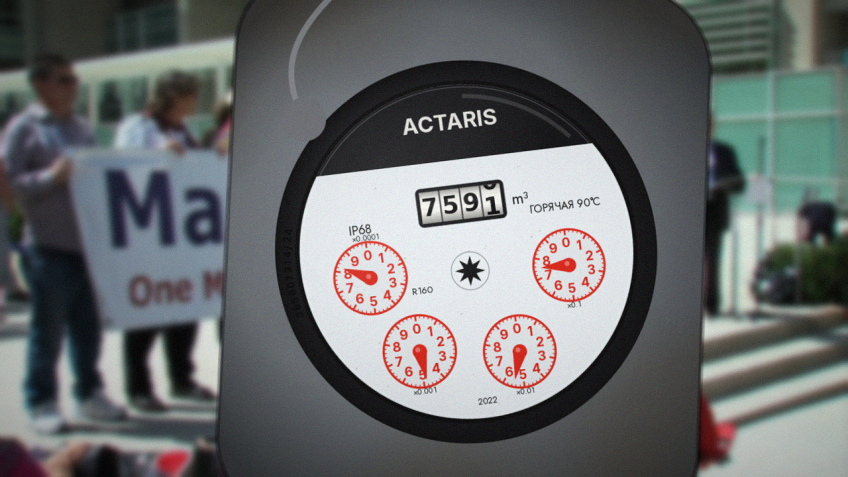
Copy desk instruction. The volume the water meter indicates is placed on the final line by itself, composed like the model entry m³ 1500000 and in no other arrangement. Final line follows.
m³ 7590.7548
